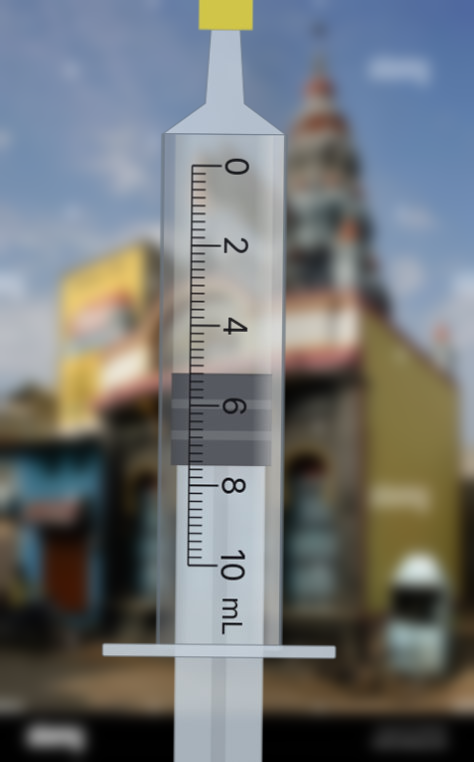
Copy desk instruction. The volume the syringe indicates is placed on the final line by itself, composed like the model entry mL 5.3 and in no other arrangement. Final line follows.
mL 5.2
